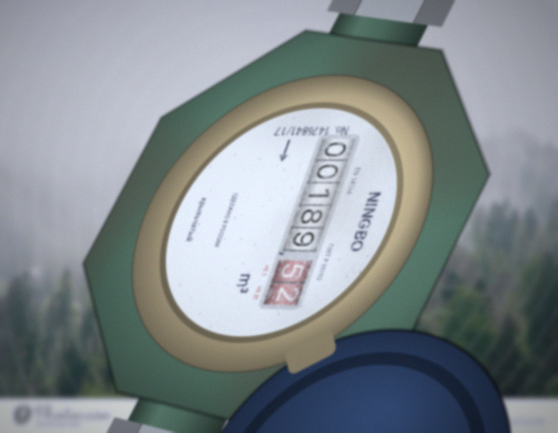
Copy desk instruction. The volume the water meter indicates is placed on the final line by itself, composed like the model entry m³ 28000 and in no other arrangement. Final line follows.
m³ 189.52
